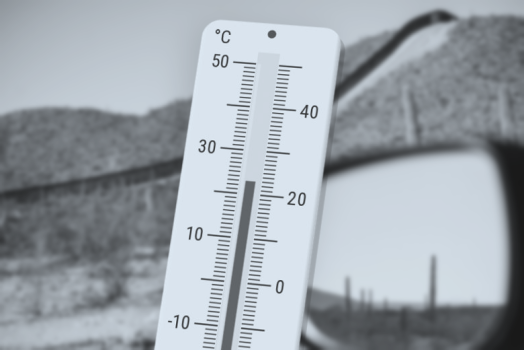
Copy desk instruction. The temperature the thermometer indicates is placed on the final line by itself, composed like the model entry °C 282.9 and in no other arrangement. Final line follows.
°C 23
